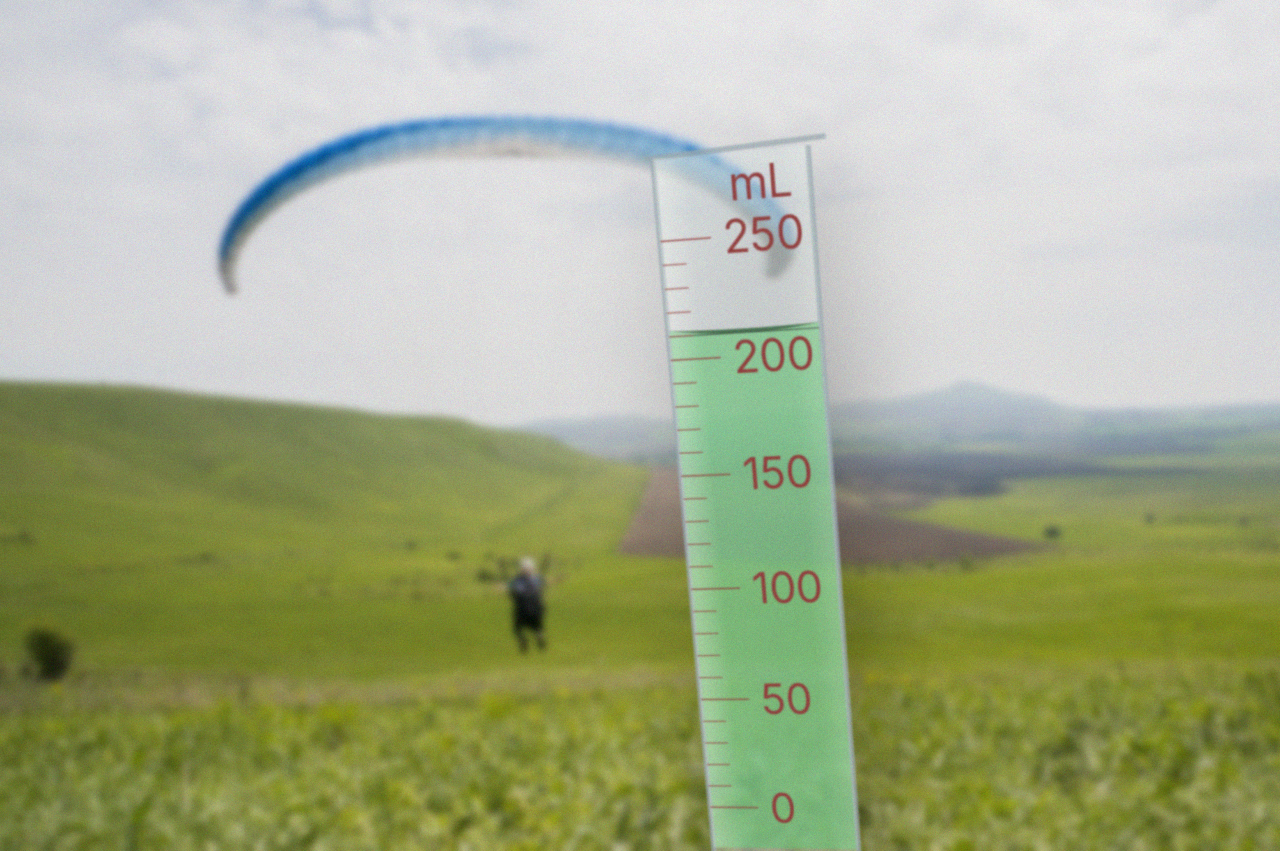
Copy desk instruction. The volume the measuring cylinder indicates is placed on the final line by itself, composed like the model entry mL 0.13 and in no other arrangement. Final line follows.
mL 210
